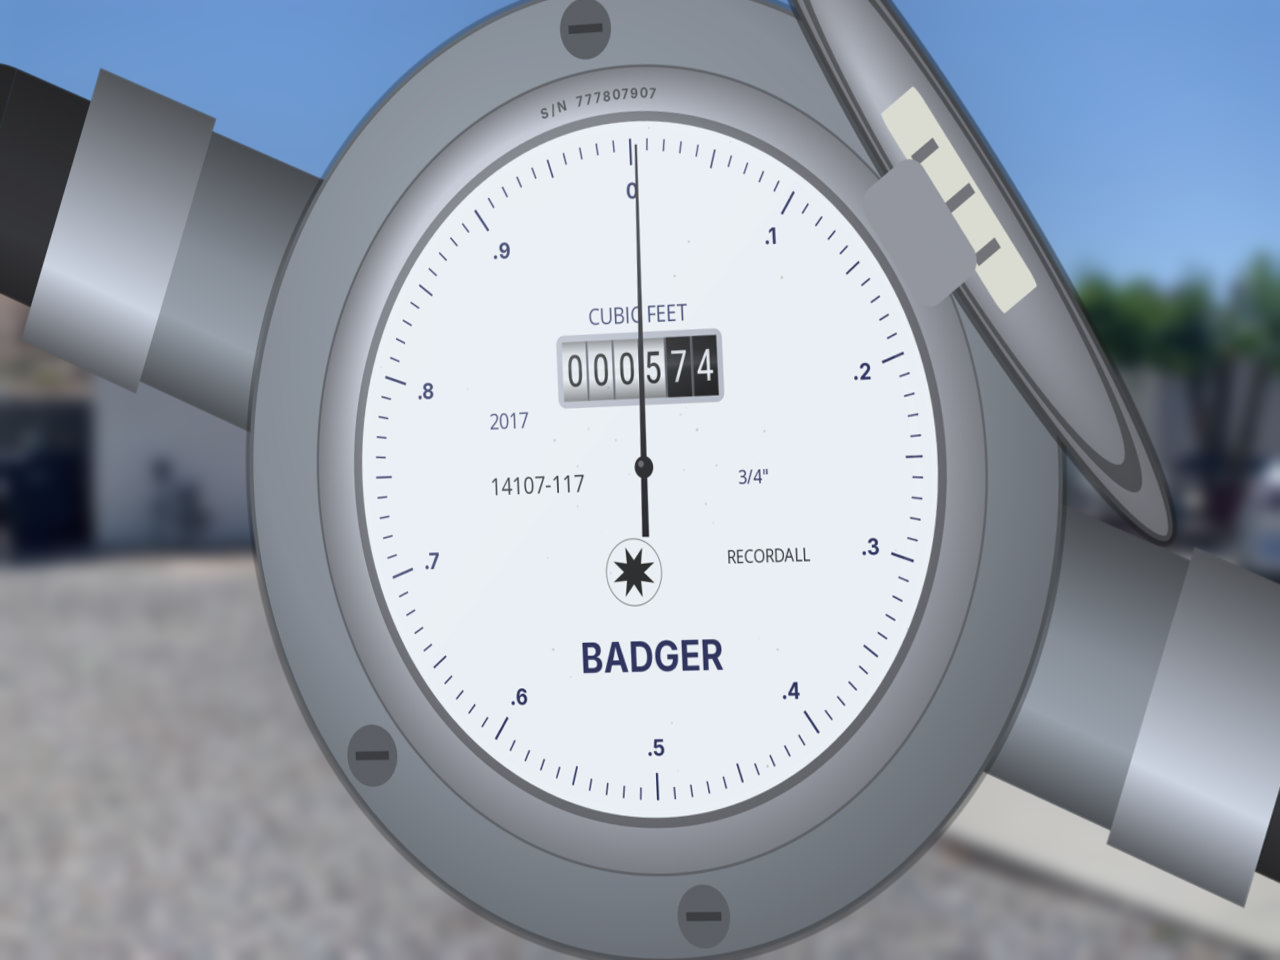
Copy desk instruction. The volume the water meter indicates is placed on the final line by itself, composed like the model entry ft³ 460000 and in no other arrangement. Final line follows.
ft³ 574.00
